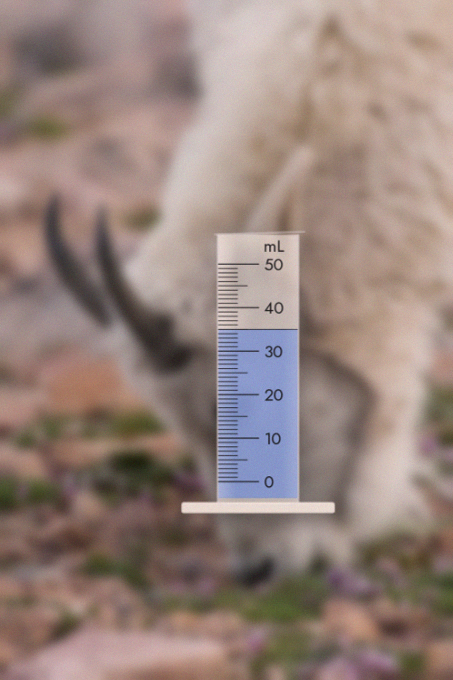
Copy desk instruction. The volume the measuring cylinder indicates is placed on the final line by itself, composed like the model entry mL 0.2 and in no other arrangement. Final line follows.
mL 35
